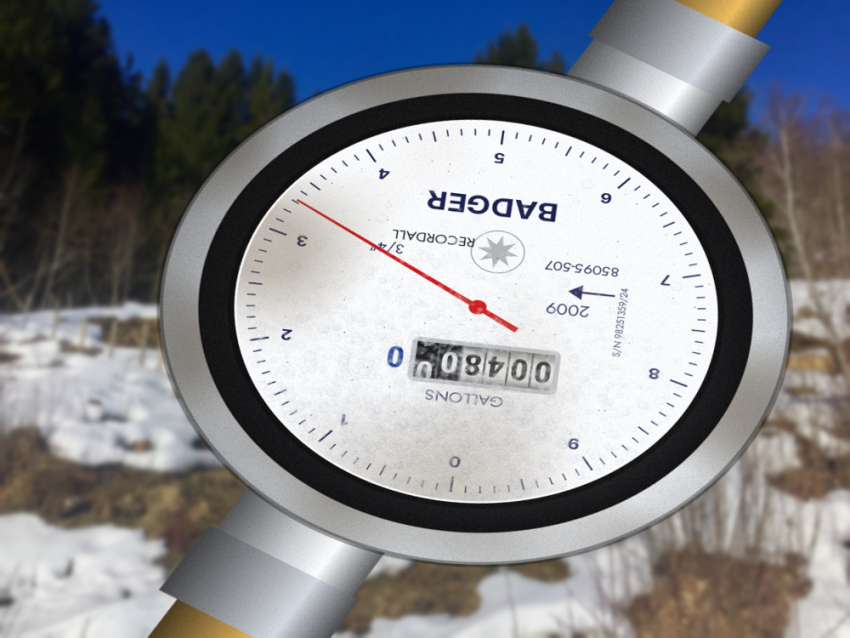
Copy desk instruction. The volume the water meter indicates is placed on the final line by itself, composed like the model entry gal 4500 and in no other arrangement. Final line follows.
gal 48003.3
